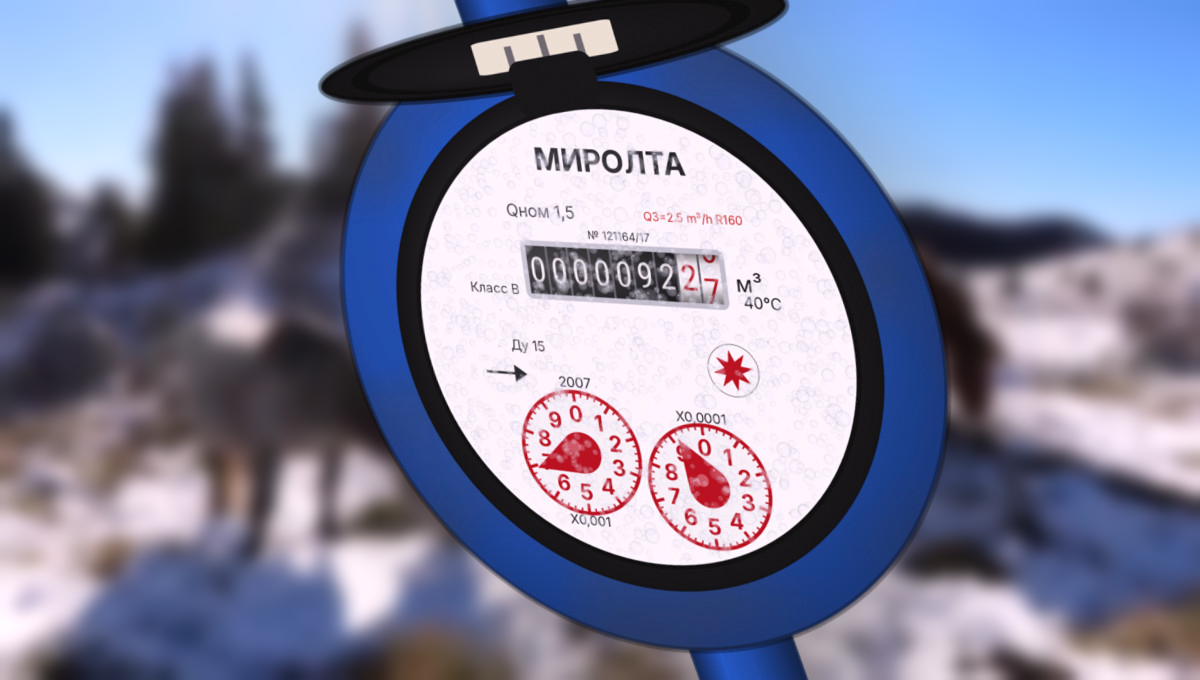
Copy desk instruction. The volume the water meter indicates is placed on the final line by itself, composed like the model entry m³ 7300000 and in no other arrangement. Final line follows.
m³ 92.2669
